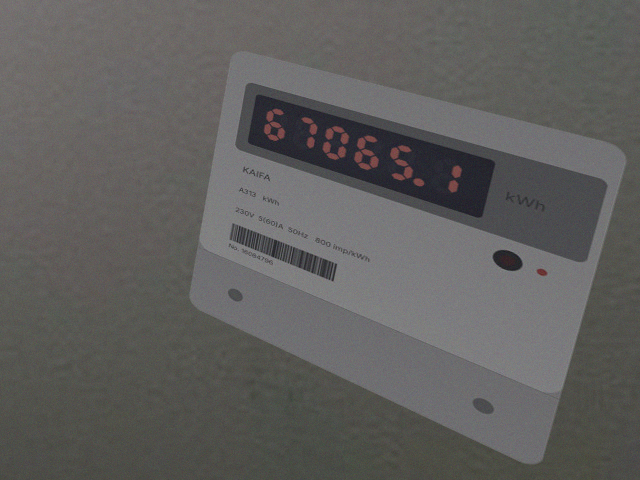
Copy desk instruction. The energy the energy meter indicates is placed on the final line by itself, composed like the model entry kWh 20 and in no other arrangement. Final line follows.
kWh 67065.1
